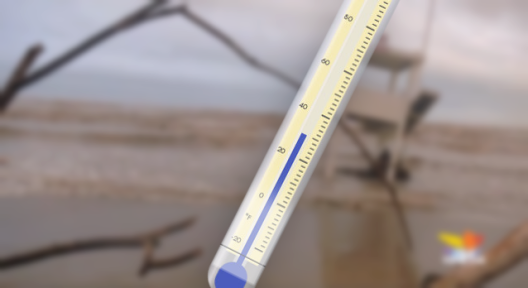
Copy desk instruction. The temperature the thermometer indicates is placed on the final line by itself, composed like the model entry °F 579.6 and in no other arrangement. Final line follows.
°F 30
